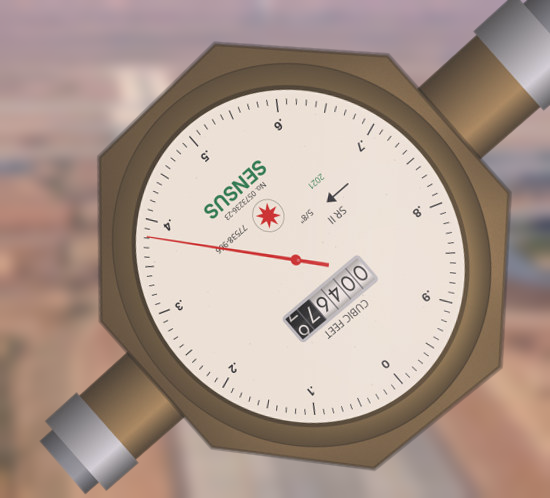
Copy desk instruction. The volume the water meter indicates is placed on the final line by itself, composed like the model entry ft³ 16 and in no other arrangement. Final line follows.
ft³ 4676.38
